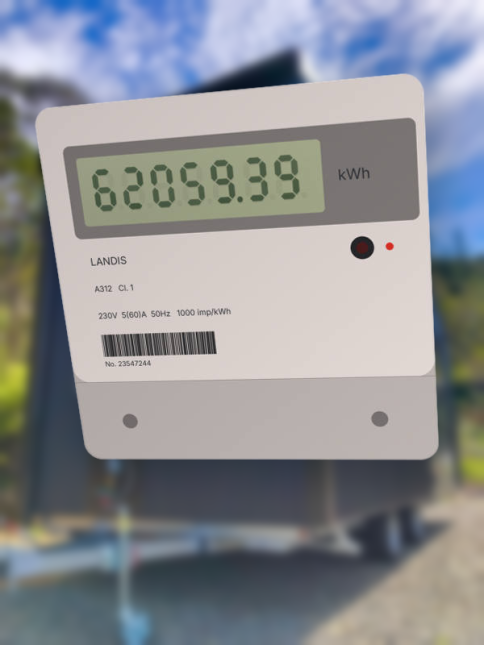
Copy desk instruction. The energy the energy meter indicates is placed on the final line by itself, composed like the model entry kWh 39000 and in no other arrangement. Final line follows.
kWh 62059.39
